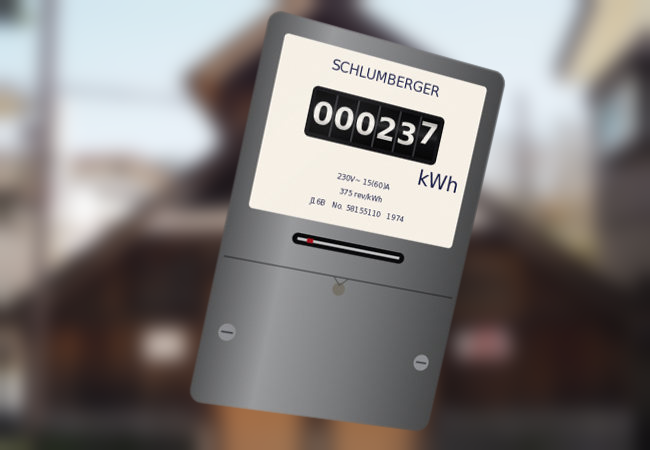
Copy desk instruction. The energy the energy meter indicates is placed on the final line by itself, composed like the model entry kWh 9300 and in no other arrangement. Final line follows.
kWh 237
